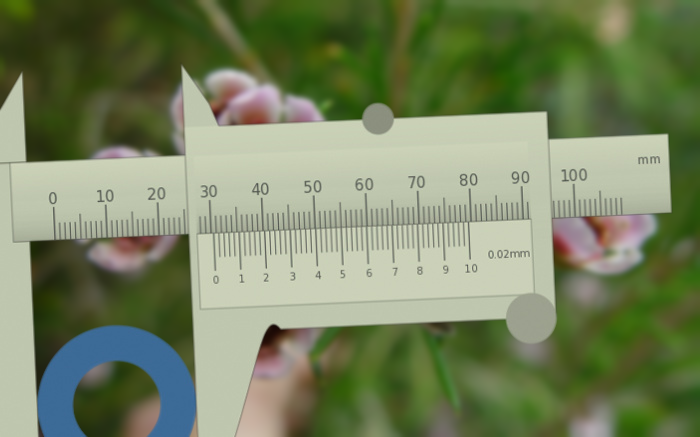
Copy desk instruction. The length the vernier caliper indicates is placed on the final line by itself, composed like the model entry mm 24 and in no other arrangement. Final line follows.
mm 30.5
